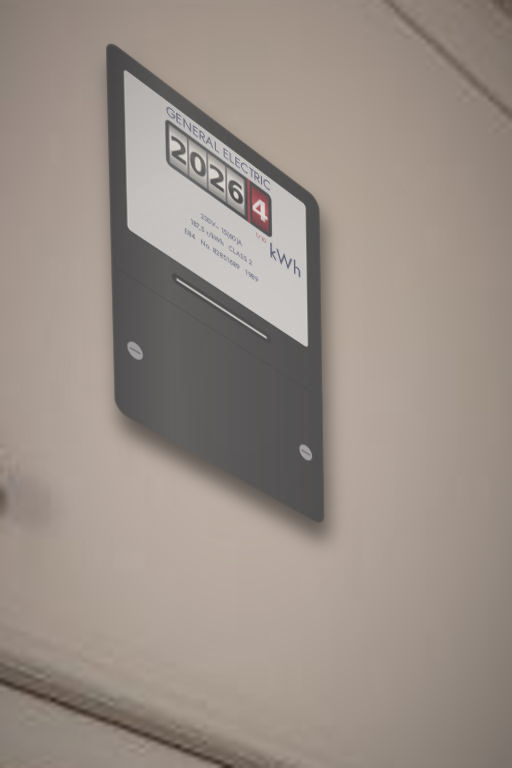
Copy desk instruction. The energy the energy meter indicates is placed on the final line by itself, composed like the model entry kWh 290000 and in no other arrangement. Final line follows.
kWh 2026.4
